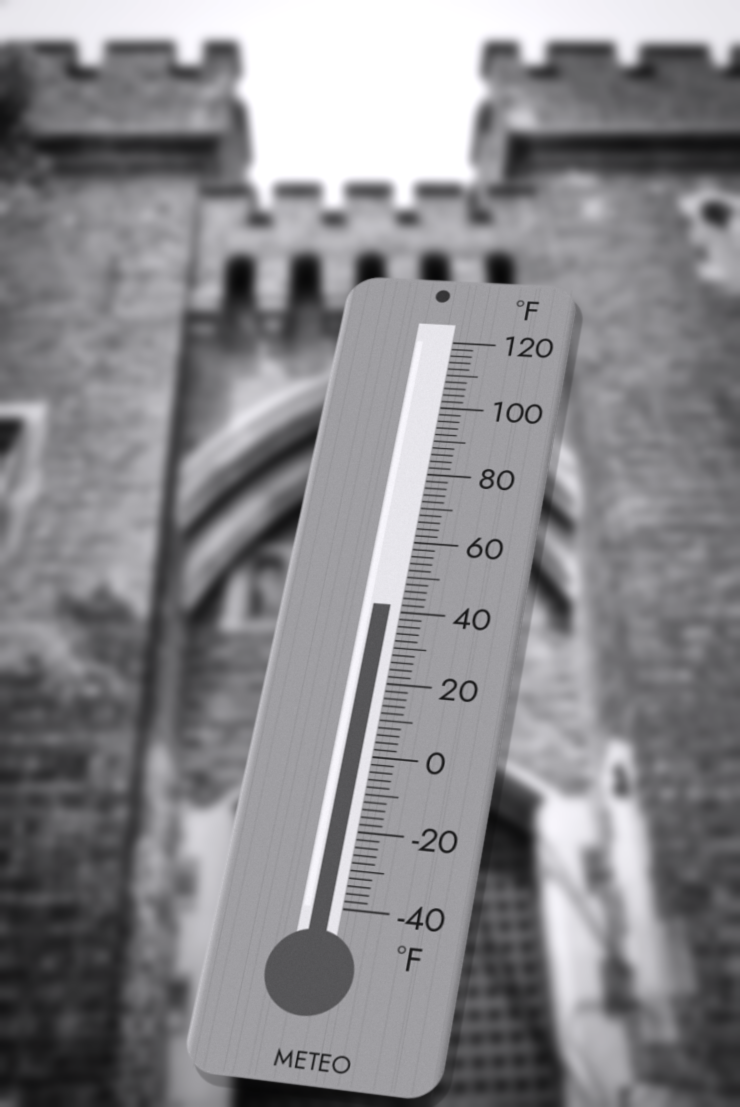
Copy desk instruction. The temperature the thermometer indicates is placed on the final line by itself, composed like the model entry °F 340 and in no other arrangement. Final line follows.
°F 42
